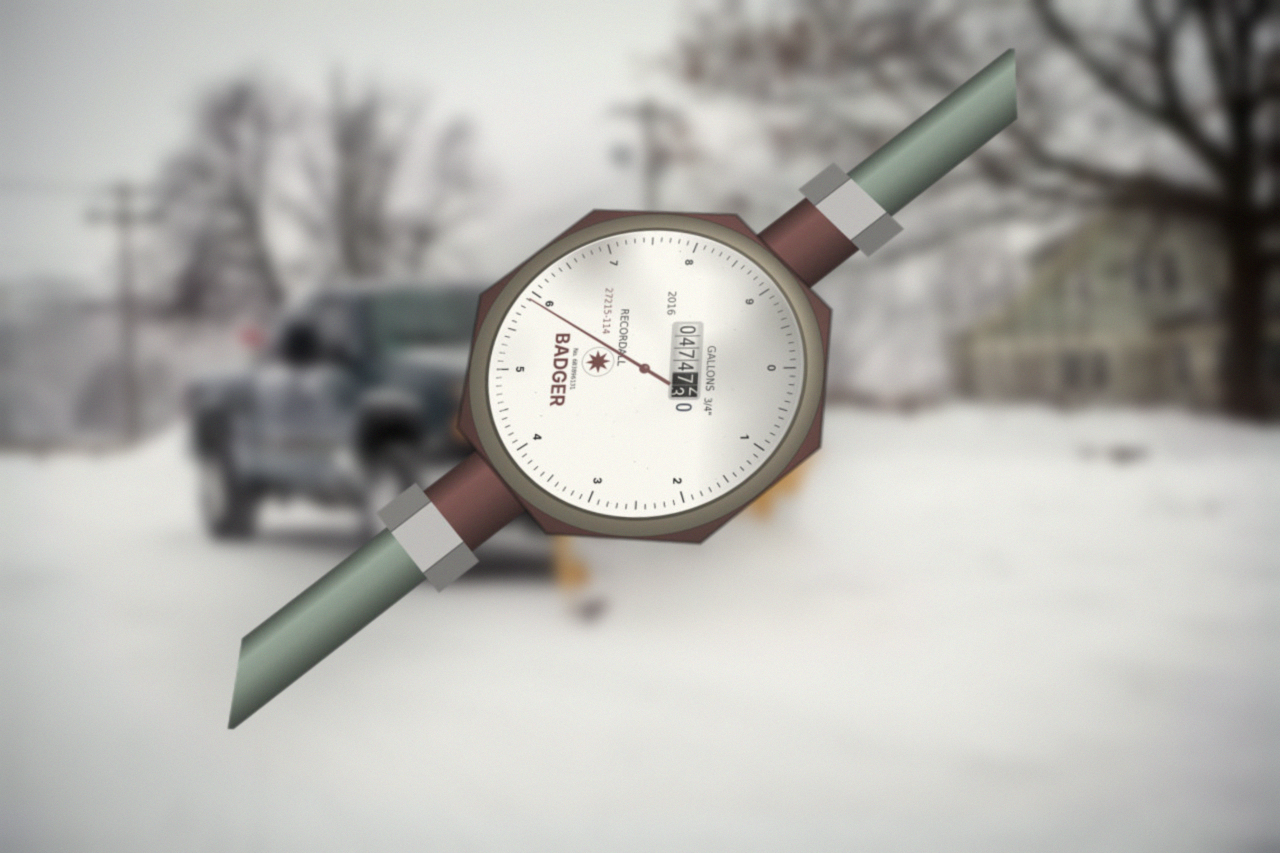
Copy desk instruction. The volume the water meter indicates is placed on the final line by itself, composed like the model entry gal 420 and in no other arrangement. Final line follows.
gal 474725.9
